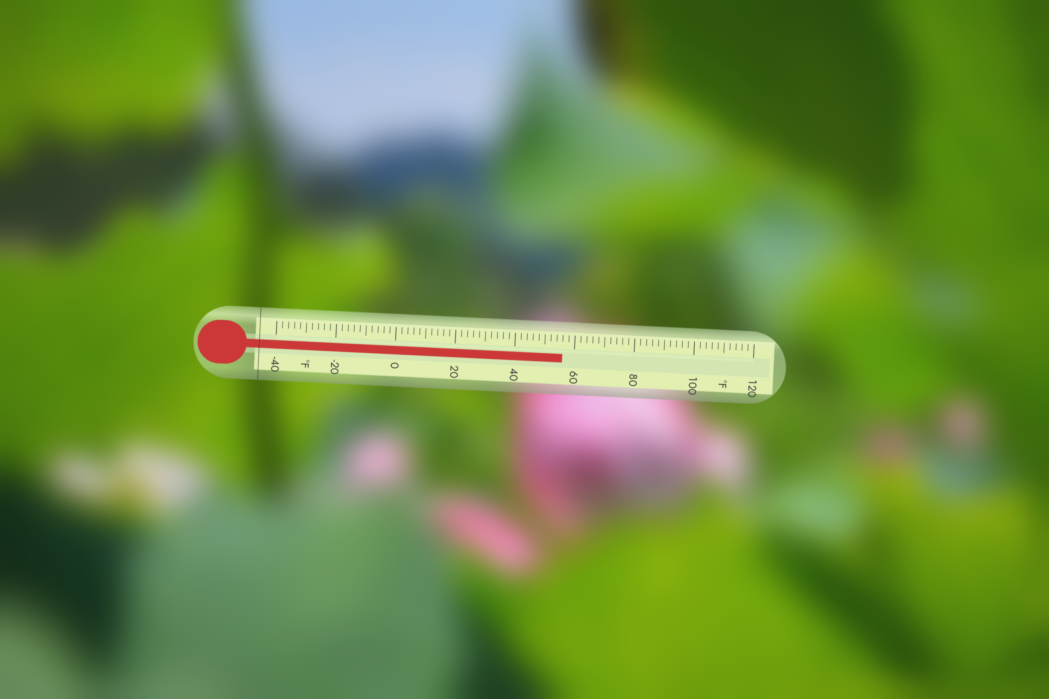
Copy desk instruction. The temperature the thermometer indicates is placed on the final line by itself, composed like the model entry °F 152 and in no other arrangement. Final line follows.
°F 56
